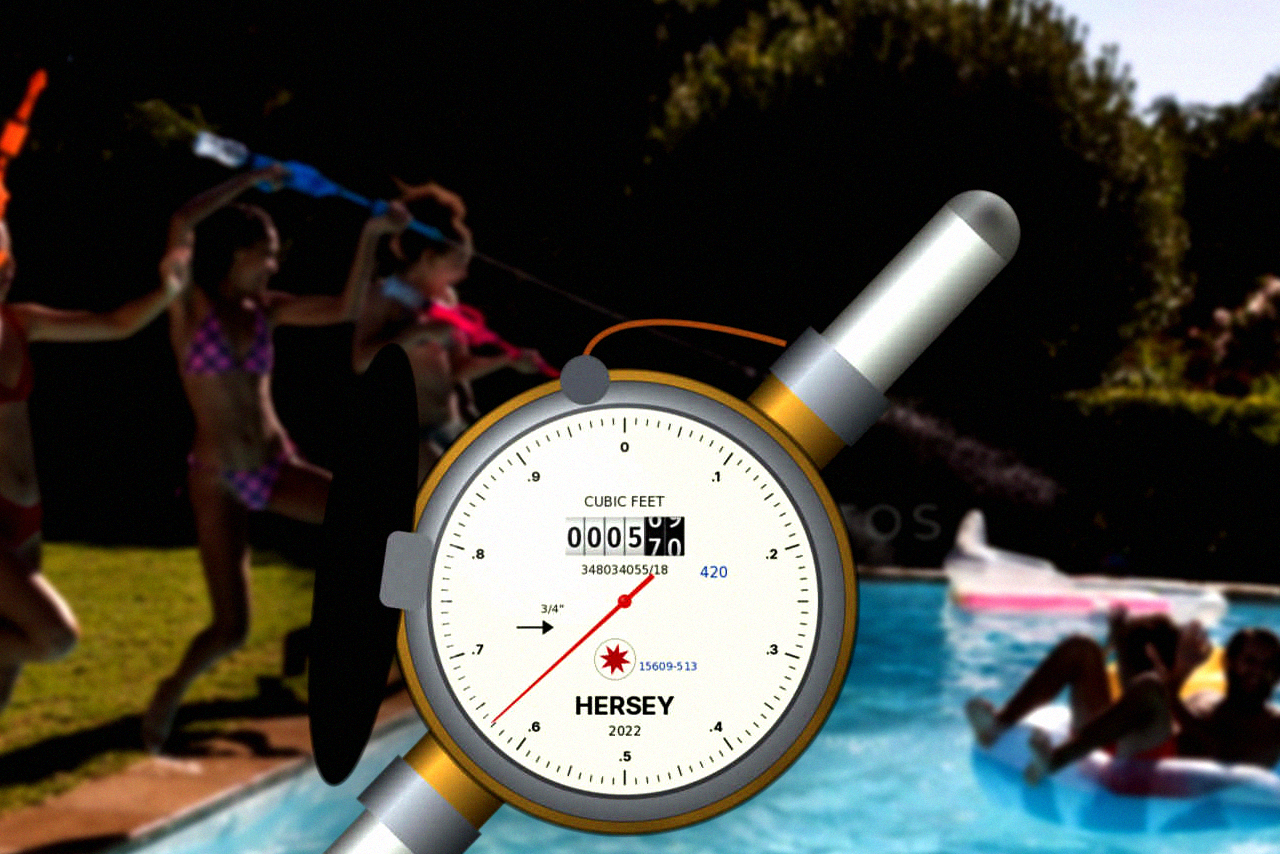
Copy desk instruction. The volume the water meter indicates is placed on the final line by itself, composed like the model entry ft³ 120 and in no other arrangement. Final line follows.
ft³ 569.63
